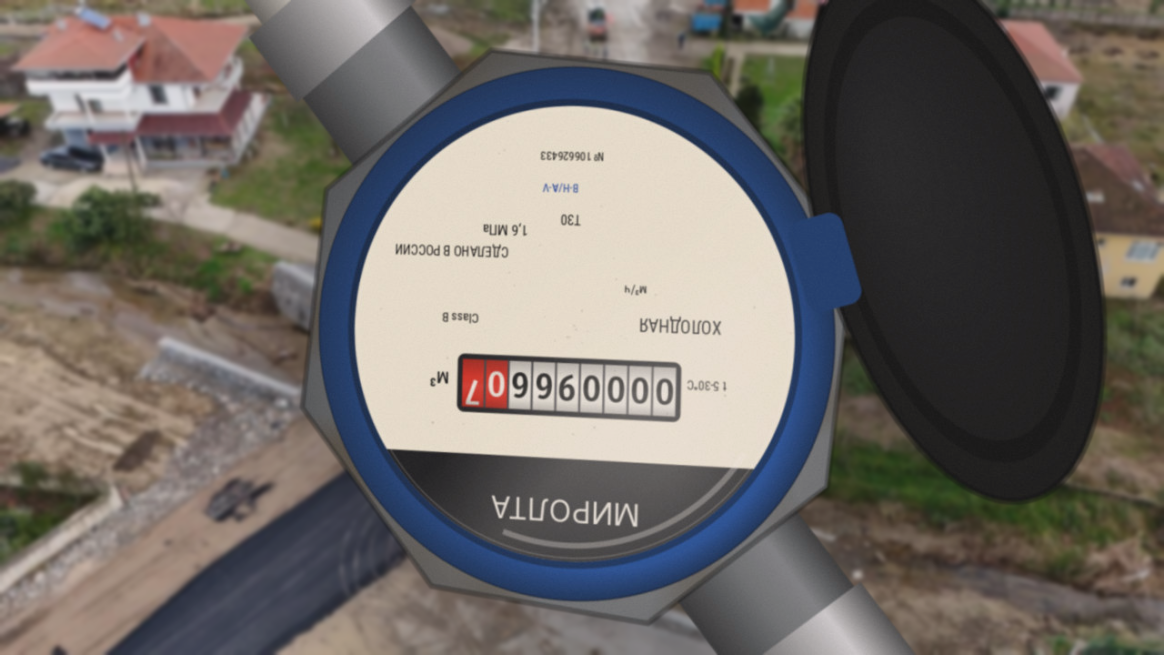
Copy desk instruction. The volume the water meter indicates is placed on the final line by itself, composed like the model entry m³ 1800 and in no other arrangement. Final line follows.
m³ 966.07
